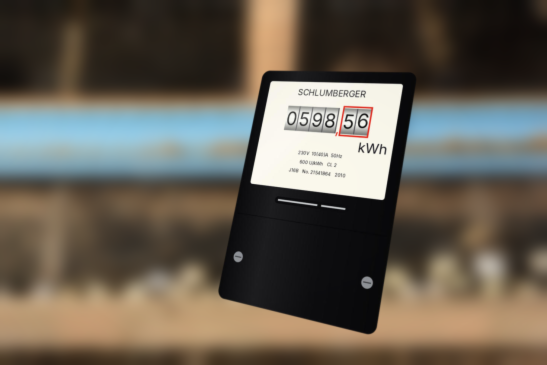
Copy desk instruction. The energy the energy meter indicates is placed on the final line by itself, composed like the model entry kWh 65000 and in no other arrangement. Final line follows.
kWh 598.56
